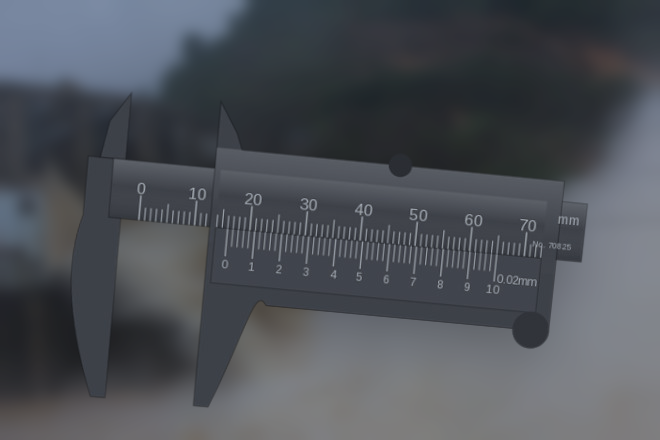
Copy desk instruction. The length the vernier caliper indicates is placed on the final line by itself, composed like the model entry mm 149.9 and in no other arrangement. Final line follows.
mm 16.0
